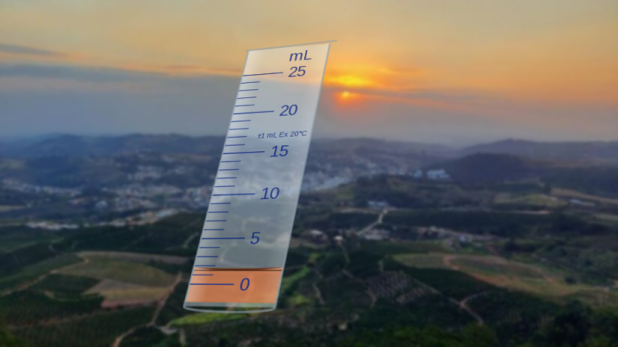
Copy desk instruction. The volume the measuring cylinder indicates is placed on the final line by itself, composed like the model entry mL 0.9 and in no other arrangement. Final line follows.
mL 1.5
